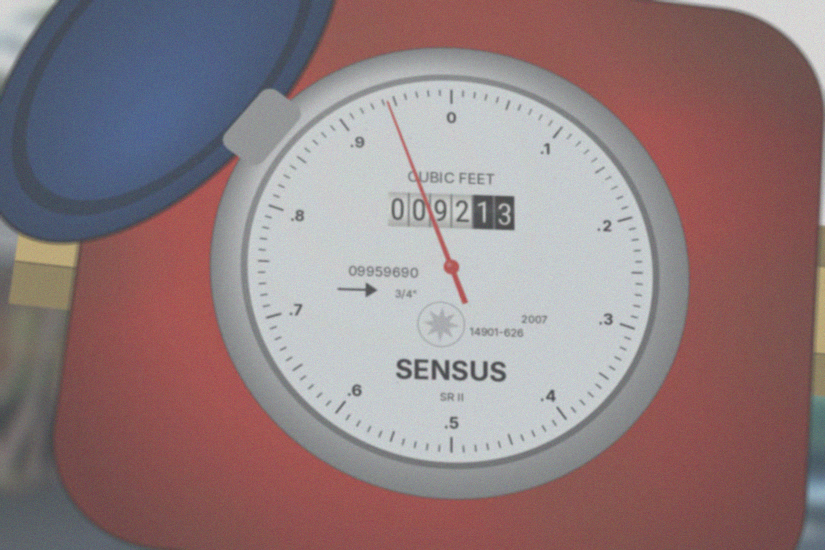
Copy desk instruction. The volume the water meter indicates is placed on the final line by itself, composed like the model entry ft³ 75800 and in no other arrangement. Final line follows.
ft³ 9212.94
